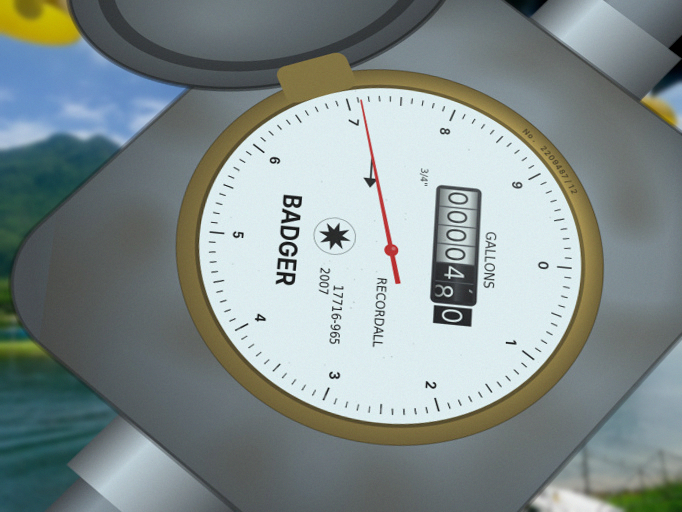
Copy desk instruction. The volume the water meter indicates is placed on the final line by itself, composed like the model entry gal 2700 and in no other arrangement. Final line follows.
gal 477.1
